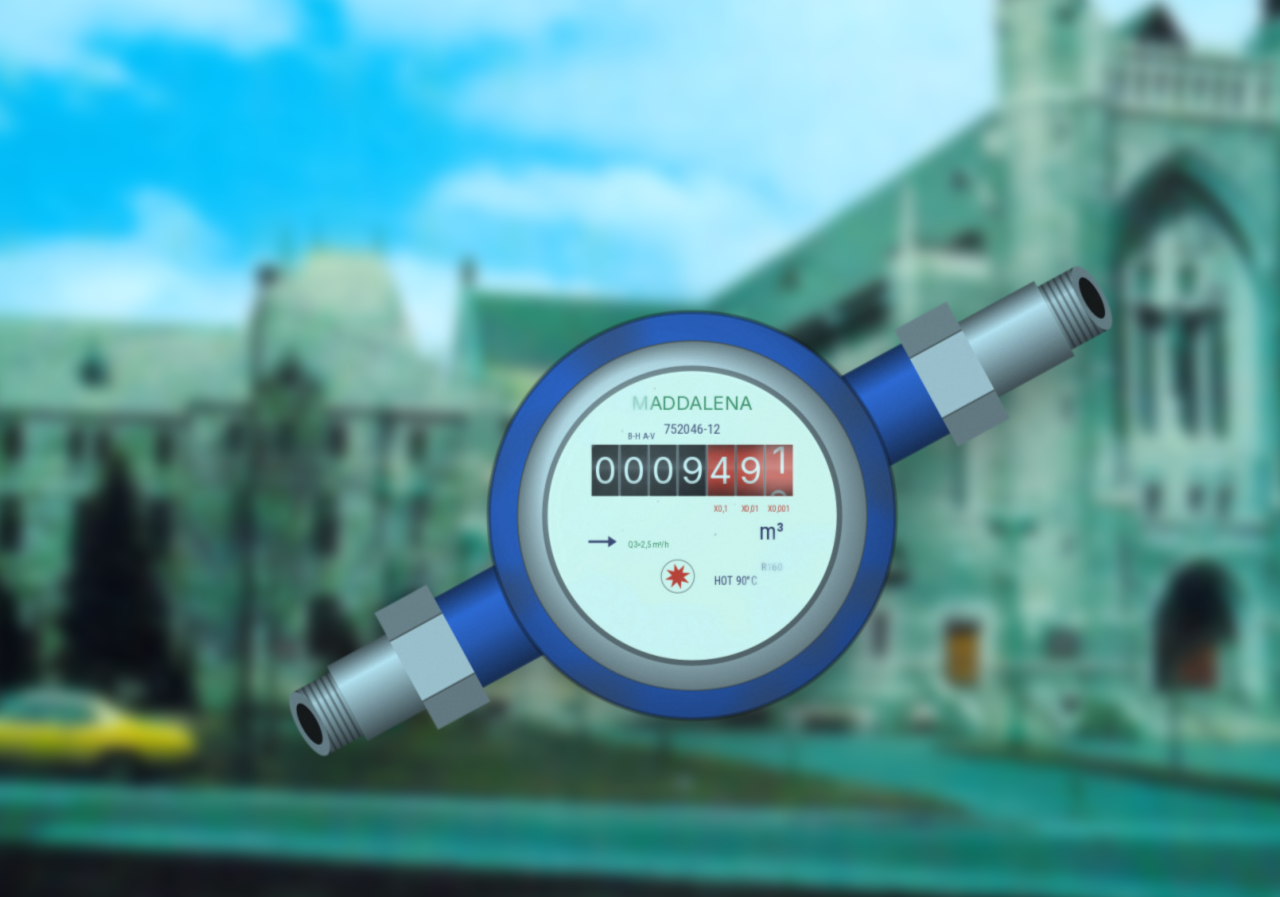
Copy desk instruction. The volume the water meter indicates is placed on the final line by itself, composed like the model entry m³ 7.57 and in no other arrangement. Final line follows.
m³ 9.491
